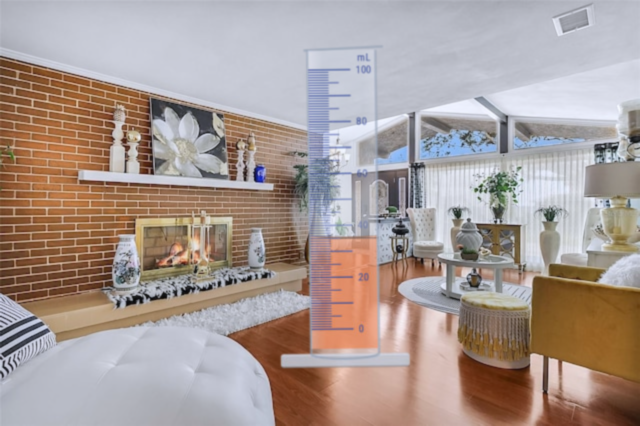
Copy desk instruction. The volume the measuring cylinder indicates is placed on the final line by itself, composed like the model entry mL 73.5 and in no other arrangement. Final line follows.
mL 35
